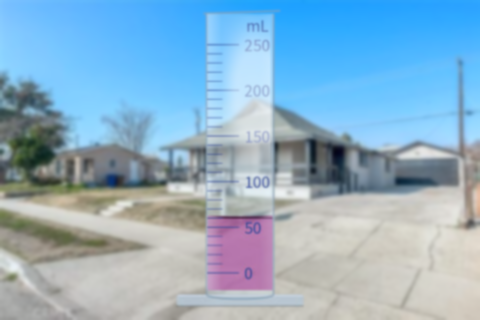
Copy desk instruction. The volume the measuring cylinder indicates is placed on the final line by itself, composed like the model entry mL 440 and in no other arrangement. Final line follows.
mL 60
